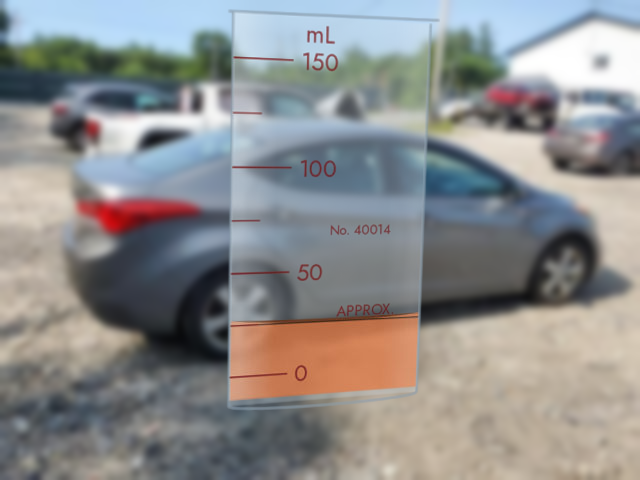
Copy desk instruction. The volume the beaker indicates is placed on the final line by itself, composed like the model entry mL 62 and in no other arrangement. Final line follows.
mL 25
